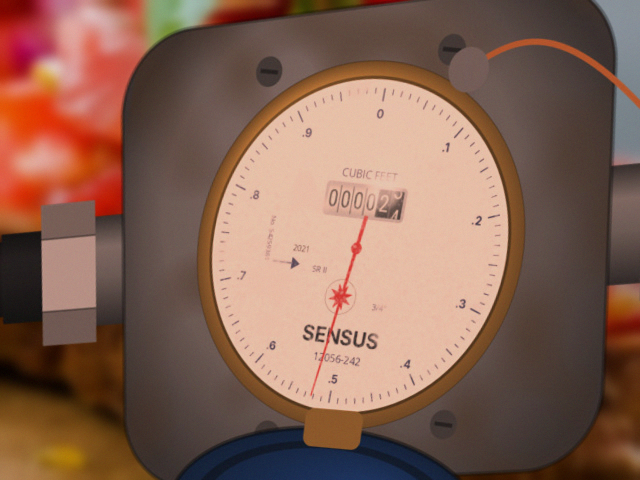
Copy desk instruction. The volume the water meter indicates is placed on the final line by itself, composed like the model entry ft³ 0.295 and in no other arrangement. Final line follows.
ft³ 23.52
